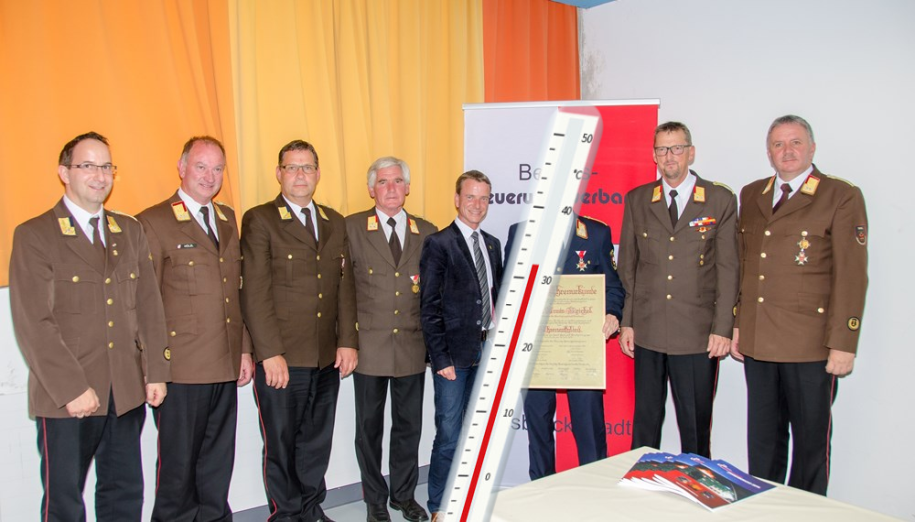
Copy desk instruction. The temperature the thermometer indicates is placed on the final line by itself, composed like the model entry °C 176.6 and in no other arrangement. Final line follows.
°C 32
